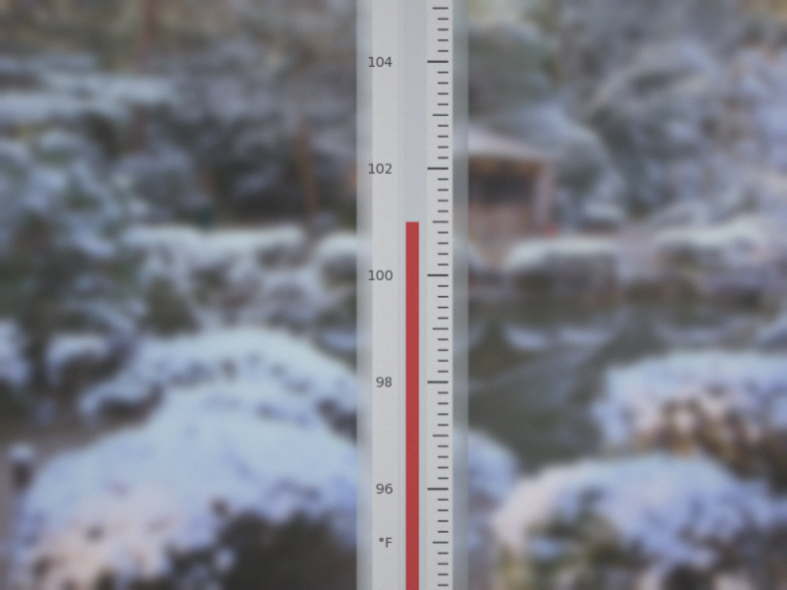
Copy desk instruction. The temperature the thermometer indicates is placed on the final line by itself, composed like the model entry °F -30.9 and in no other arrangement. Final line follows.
°F 101
